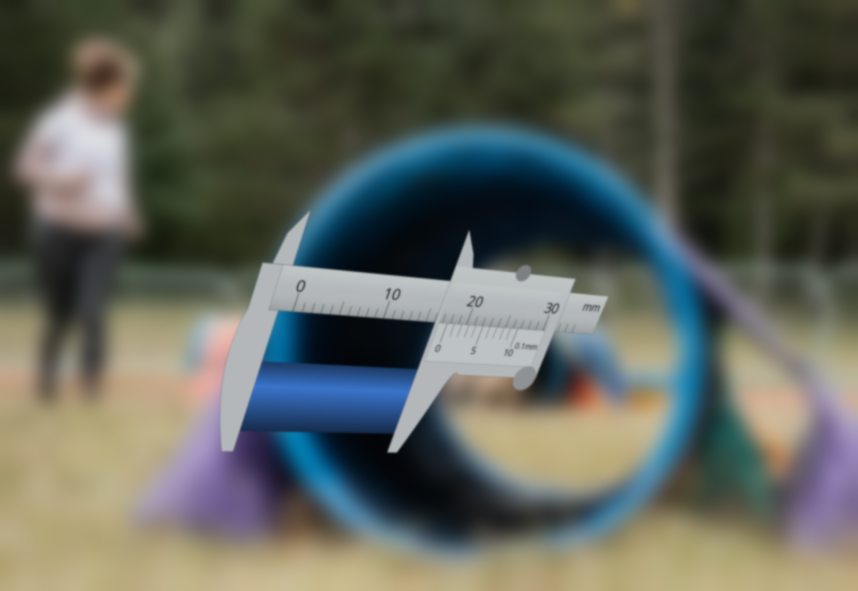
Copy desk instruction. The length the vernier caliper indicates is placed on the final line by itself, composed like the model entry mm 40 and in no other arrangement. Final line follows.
mm 17.6
